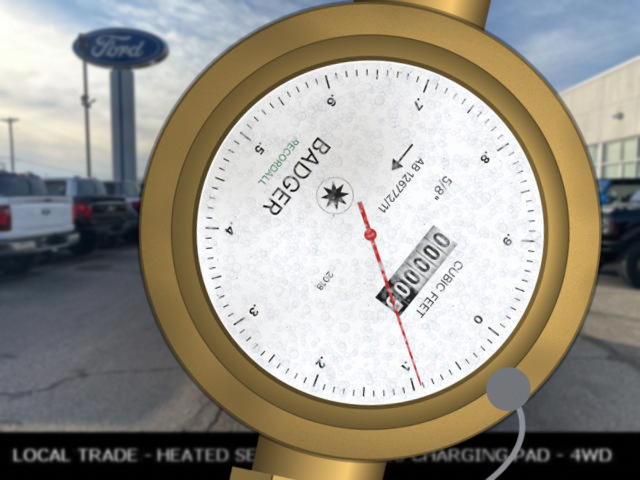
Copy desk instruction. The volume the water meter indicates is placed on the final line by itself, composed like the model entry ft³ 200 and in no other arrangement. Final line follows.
ft³ 5.09
